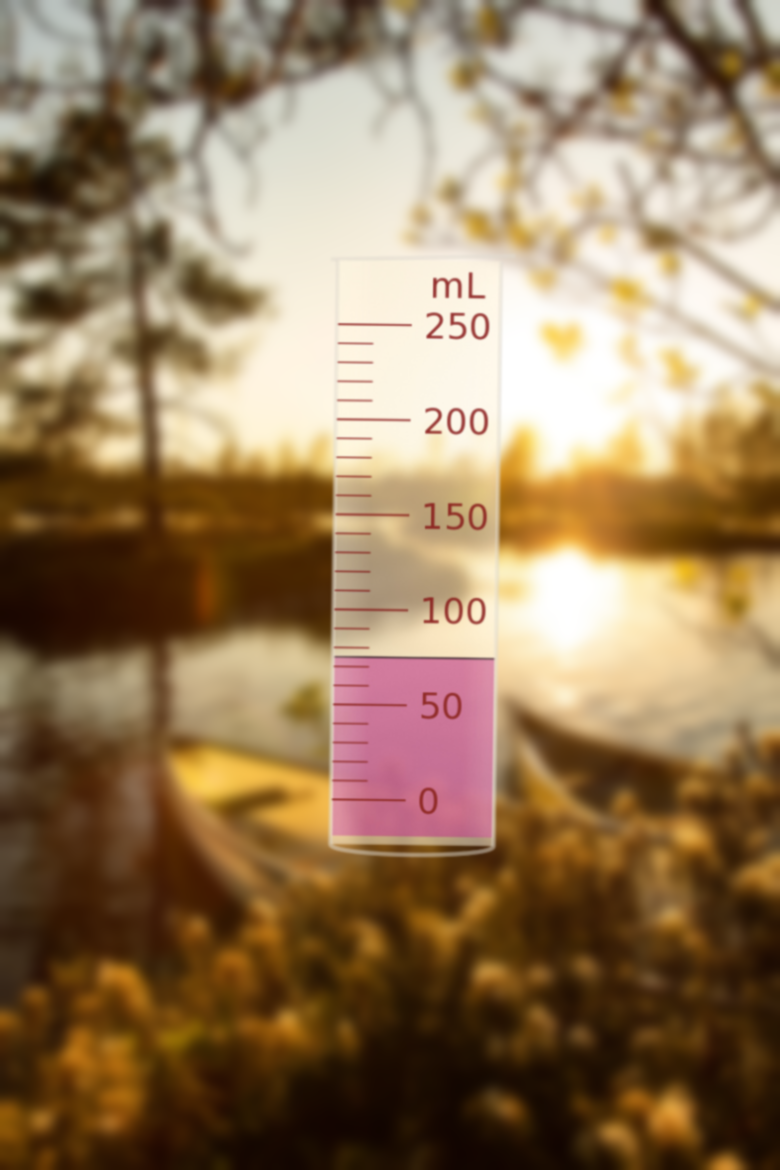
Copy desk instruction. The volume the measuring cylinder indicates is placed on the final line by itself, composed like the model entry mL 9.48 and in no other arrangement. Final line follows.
mL 75
